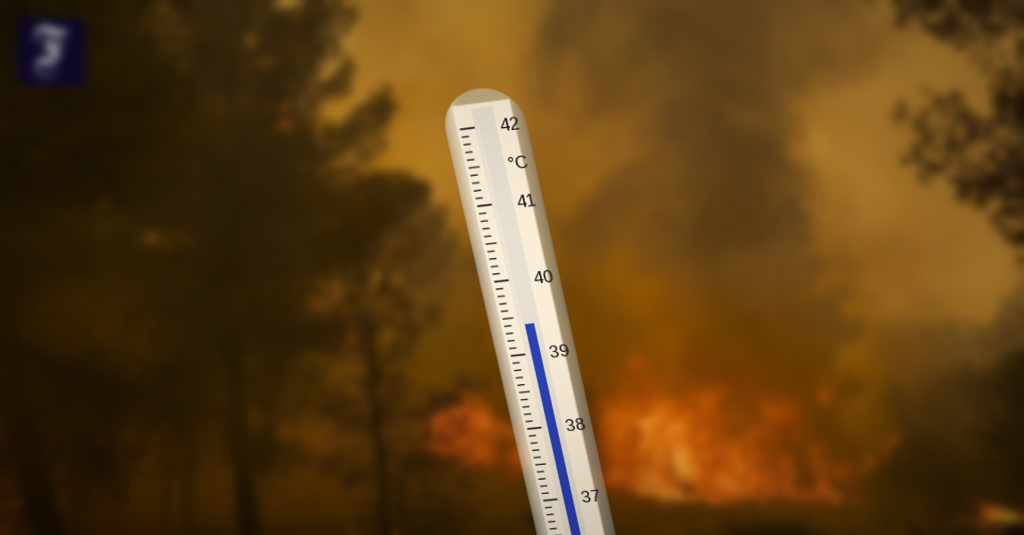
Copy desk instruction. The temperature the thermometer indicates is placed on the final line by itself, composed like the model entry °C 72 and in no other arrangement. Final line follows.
°C 39.4
